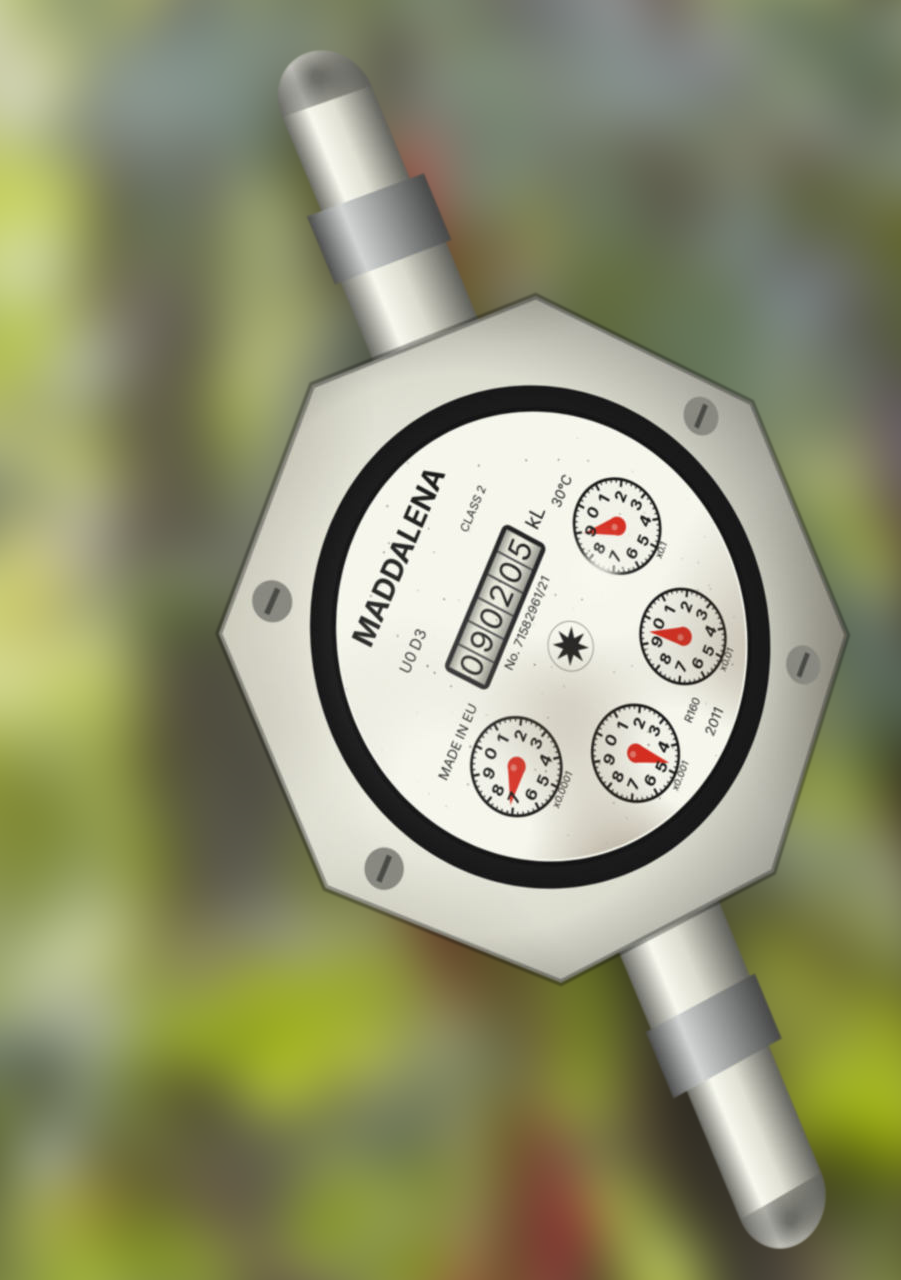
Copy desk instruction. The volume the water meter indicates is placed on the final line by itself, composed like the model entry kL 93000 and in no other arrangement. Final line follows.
kL 90205.8947
